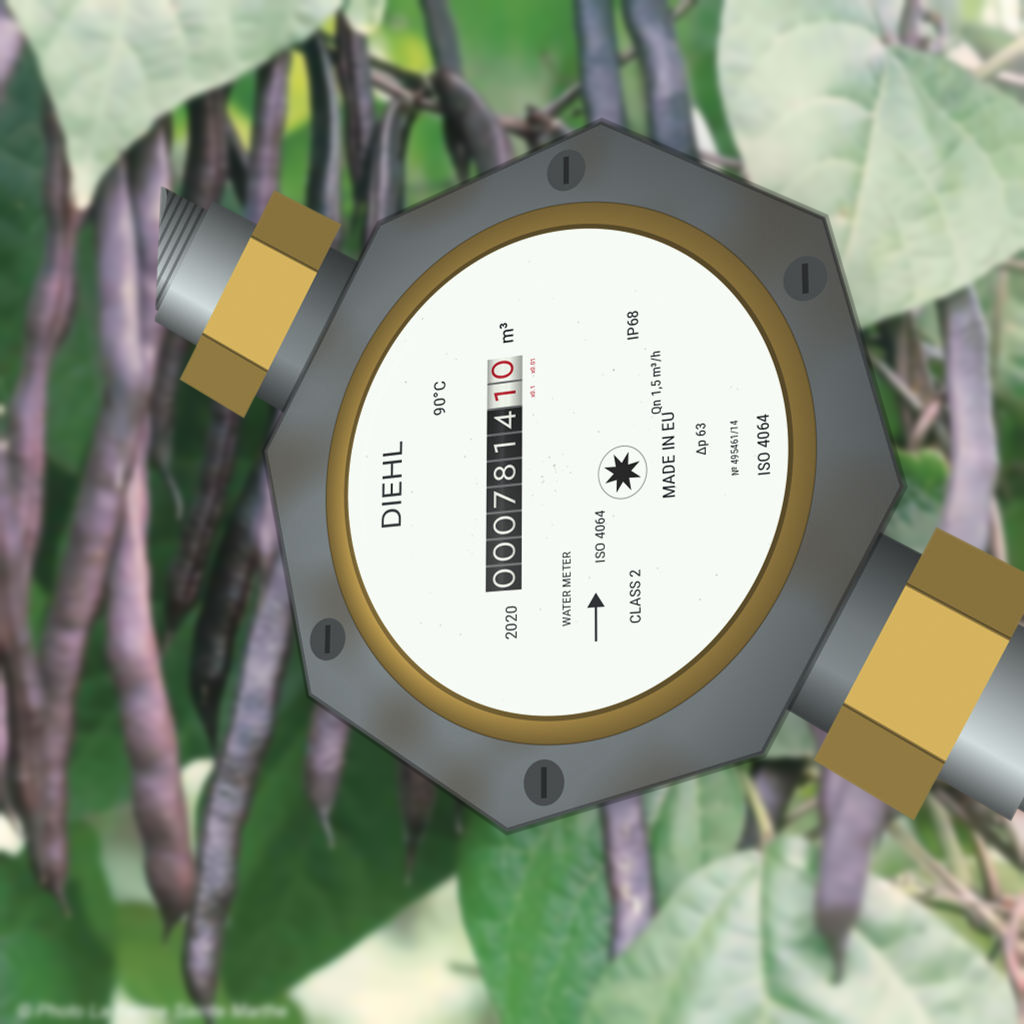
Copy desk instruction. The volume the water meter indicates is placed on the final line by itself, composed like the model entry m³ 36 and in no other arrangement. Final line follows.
m³ 7814.10
